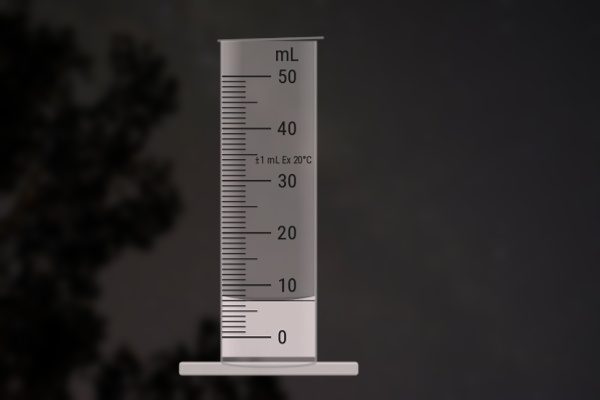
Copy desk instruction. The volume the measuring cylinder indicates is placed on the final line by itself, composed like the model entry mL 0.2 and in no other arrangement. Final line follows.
mL 7
